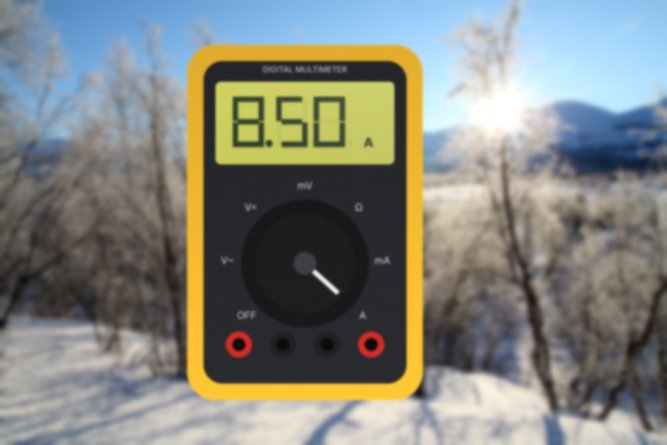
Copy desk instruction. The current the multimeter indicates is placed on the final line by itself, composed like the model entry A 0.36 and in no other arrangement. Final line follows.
A 8.50
